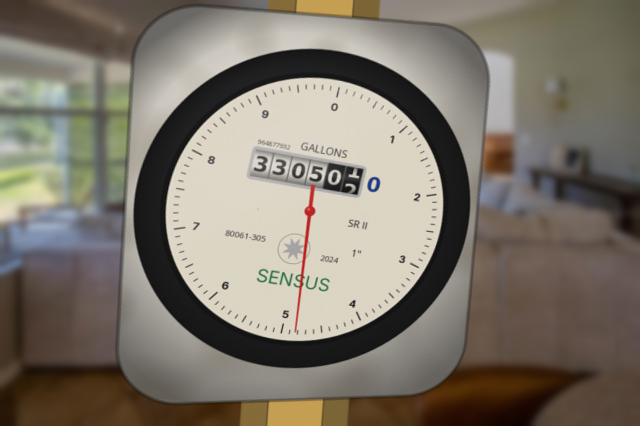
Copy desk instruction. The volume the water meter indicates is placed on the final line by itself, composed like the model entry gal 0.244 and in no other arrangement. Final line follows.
gal 3305014.8
